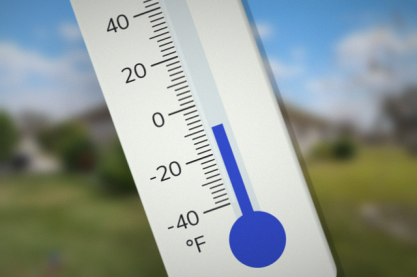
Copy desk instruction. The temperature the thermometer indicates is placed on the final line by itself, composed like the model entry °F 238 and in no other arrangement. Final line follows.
°F -10
